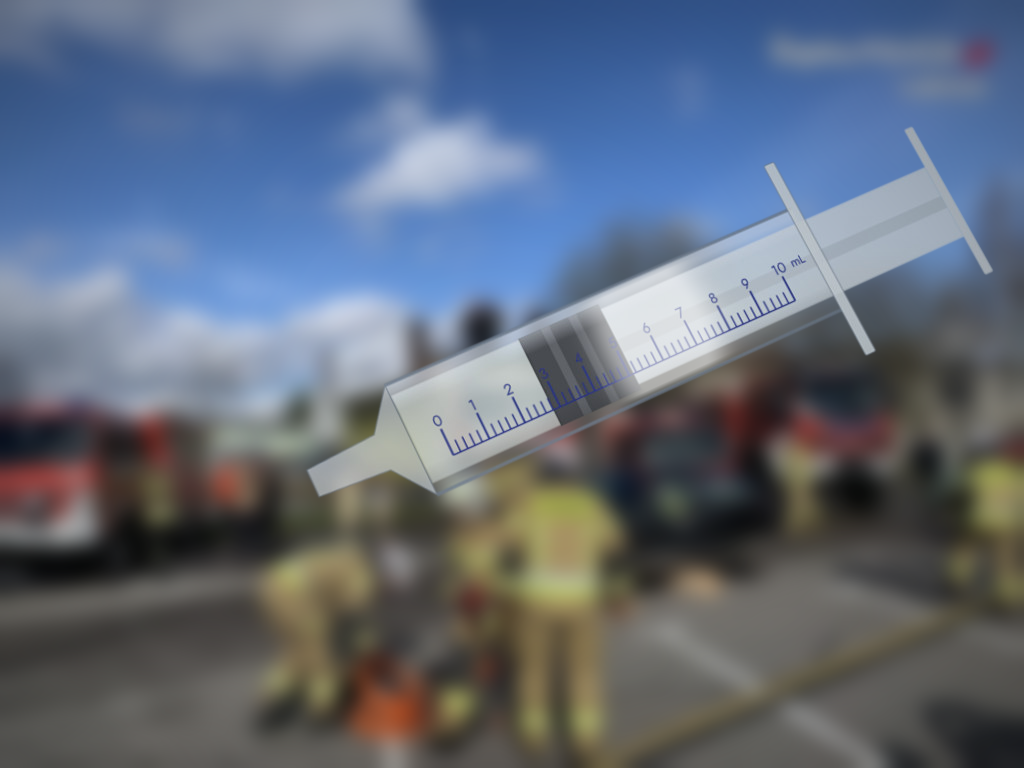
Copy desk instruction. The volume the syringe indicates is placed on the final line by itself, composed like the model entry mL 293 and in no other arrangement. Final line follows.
mL 2.8
